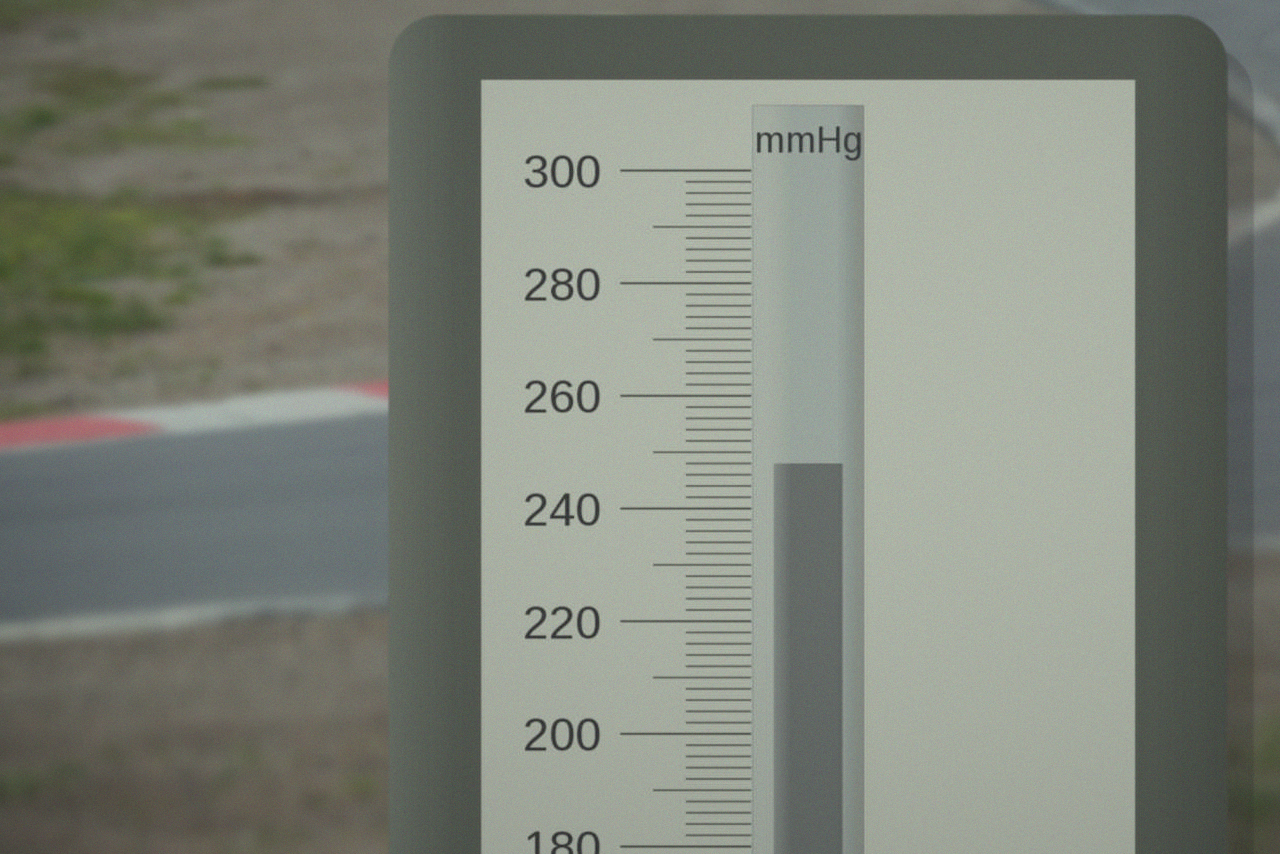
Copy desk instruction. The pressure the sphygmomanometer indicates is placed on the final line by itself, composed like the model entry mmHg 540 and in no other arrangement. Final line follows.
mmHg 248
